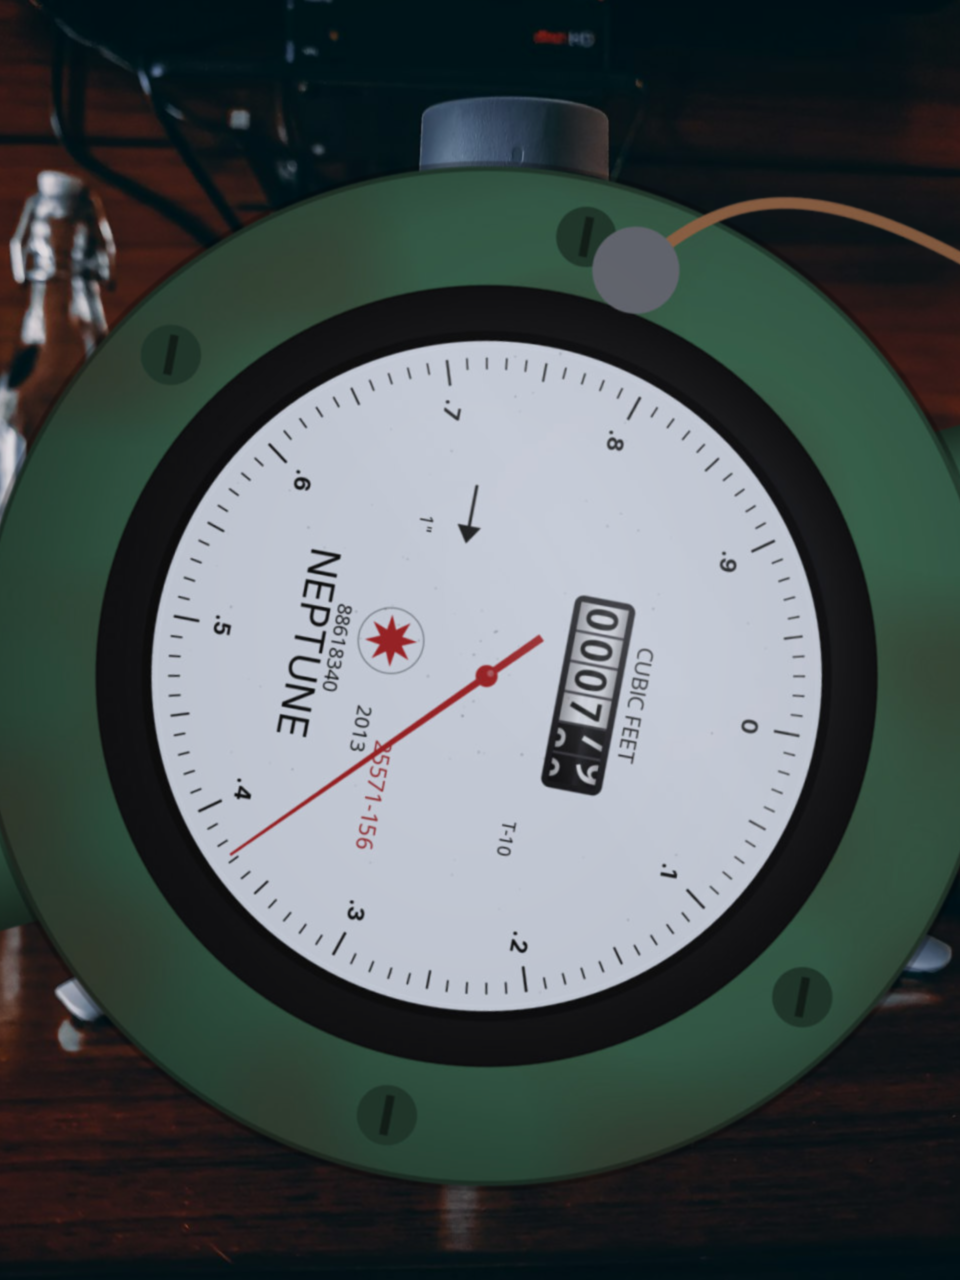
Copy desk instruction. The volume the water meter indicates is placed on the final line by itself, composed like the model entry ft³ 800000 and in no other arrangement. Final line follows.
ft³ 779.37
